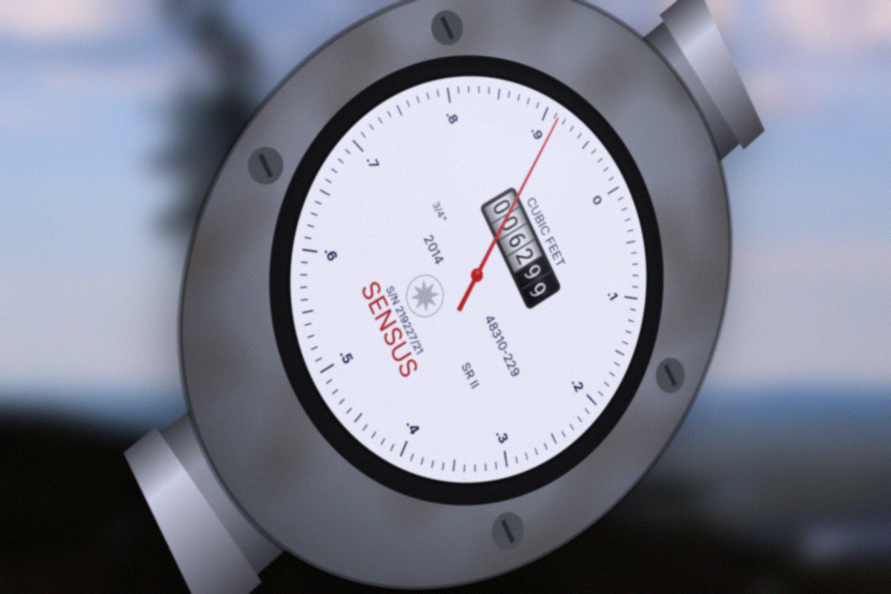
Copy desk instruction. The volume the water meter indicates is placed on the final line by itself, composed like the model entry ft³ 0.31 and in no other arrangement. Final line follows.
ft³ 6298.91
